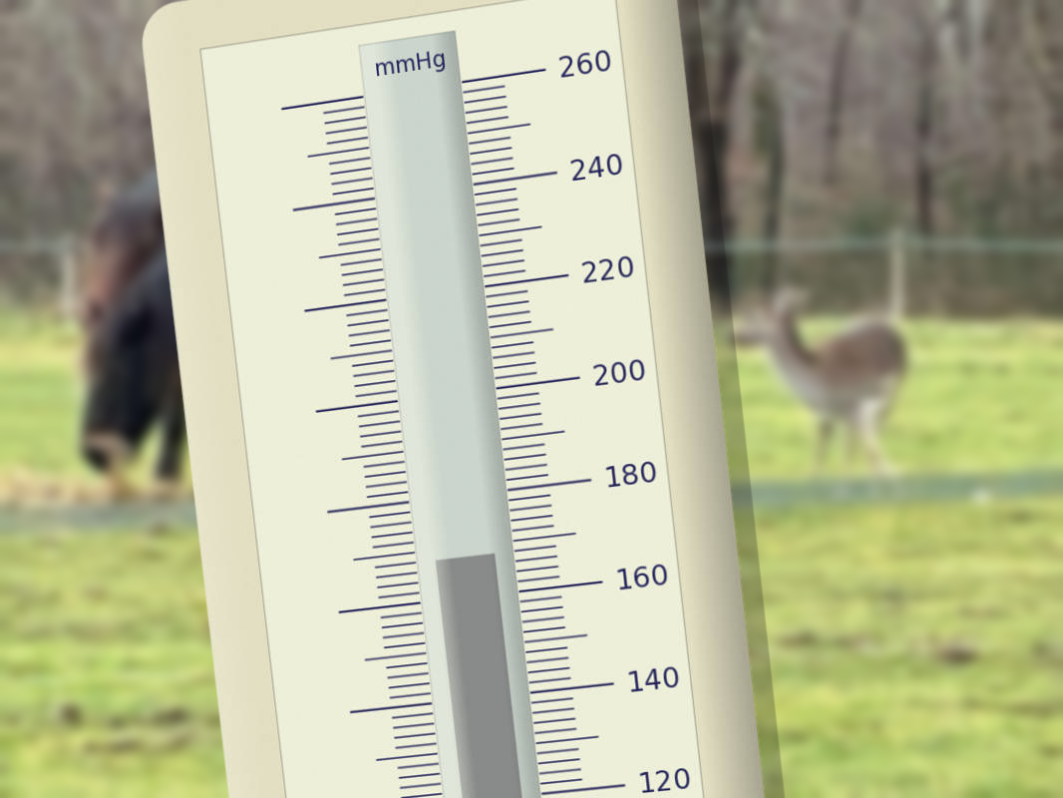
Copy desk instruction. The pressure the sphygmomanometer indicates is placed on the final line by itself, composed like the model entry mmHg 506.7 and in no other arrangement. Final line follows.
mmHg 168
